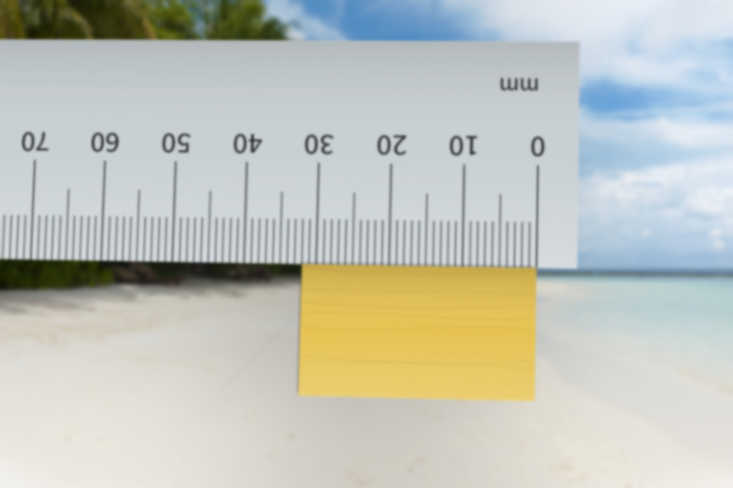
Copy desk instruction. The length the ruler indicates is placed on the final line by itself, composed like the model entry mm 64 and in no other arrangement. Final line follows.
mm 32
